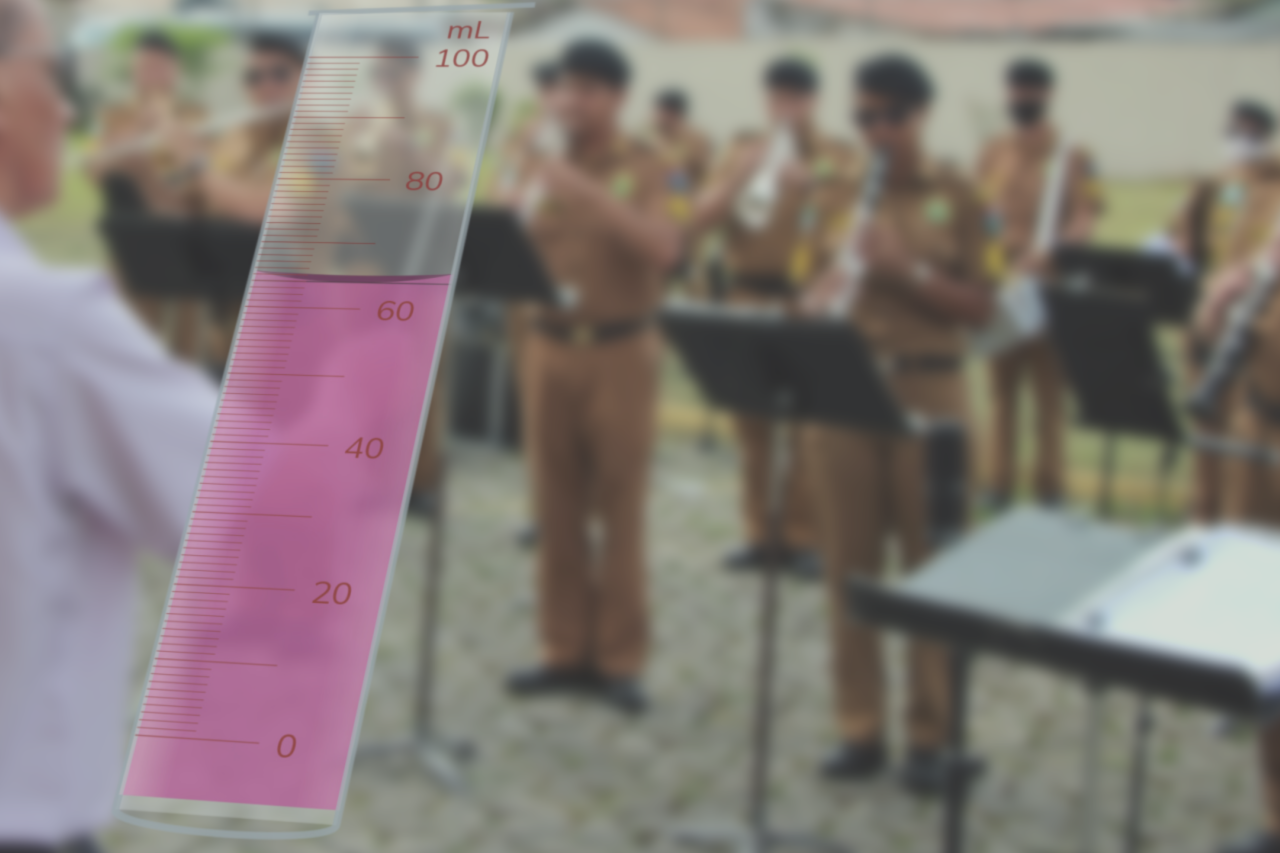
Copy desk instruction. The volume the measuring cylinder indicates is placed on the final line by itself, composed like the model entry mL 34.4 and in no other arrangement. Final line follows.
mL 64
